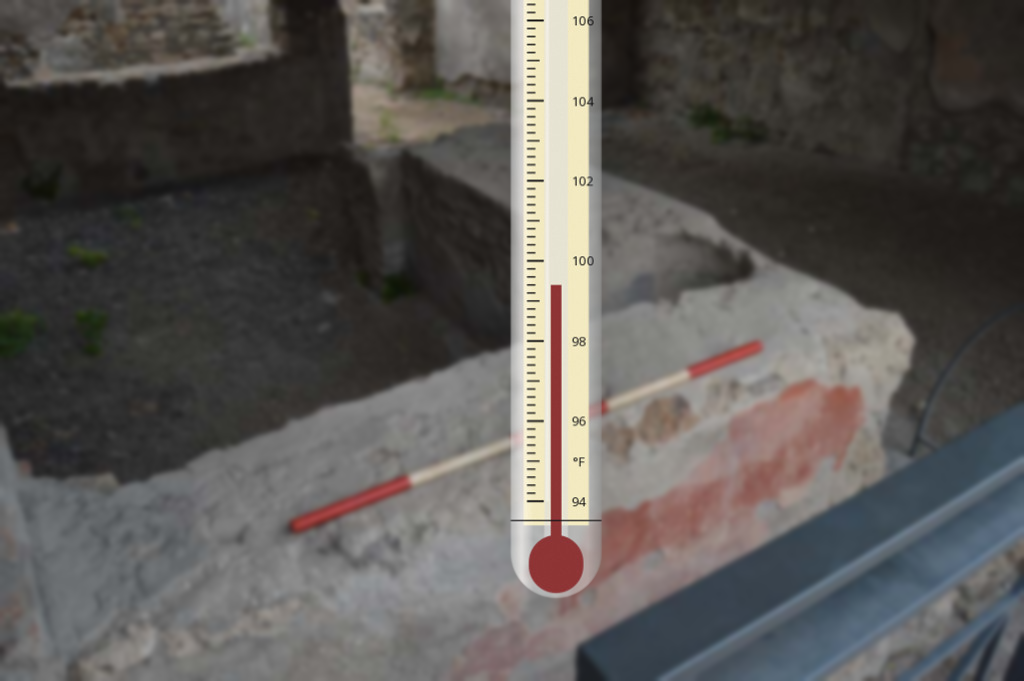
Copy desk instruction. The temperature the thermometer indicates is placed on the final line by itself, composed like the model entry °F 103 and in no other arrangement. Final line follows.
°F 99.4
